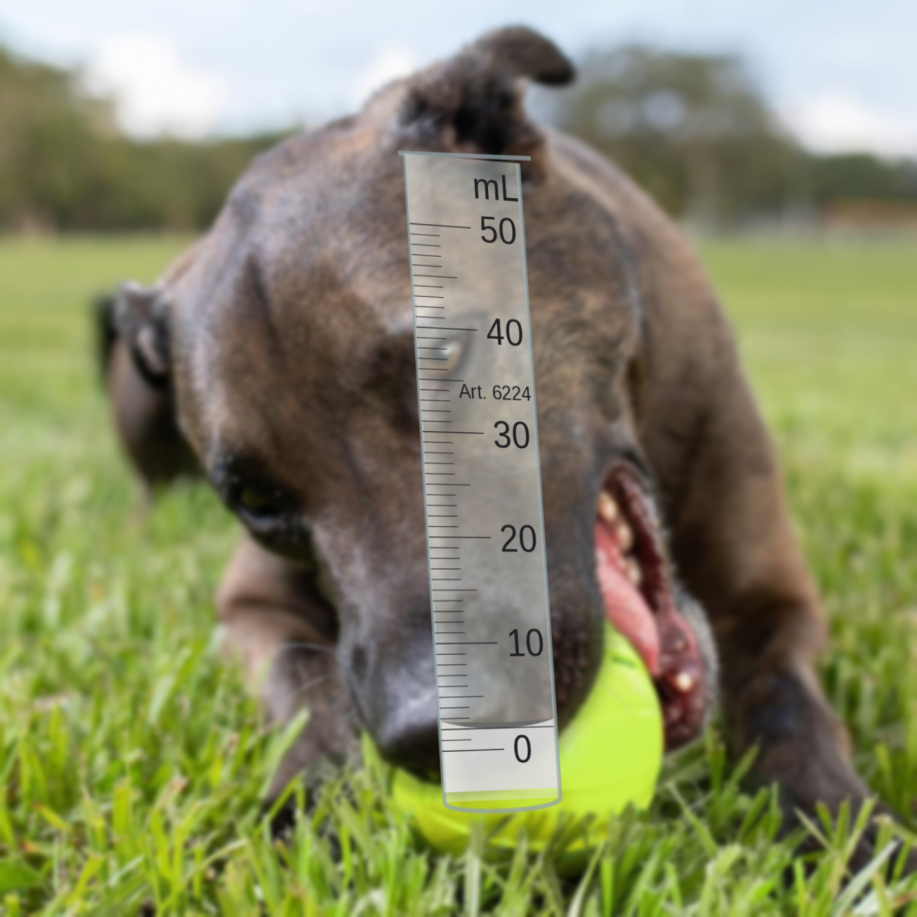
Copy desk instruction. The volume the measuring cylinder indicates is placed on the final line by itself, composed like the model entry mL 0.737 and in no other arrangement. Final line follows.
mL 2
